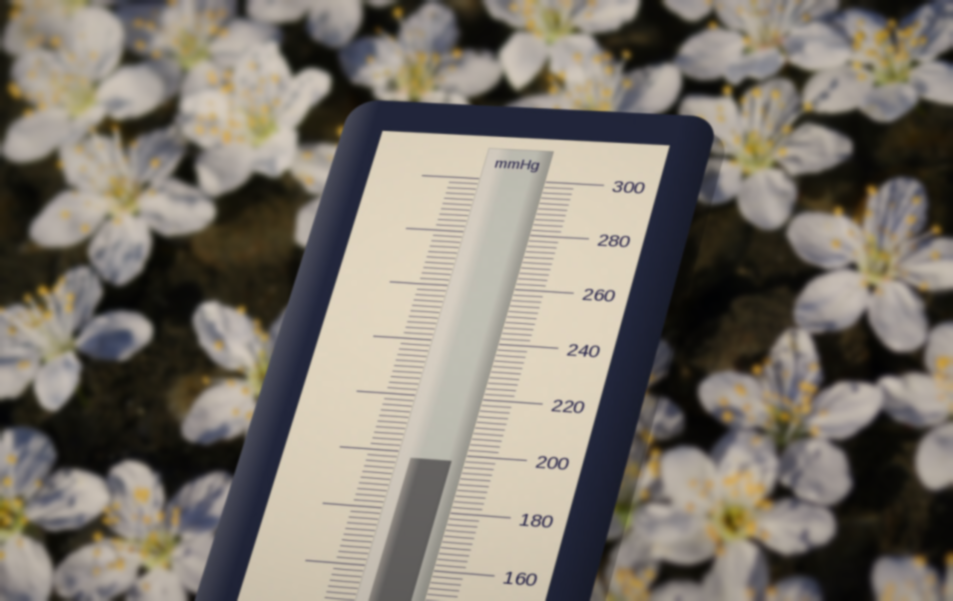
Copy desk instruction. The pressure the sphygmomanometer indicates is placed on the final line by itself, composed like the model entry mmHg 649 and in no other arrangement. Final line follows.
mmHg 198
